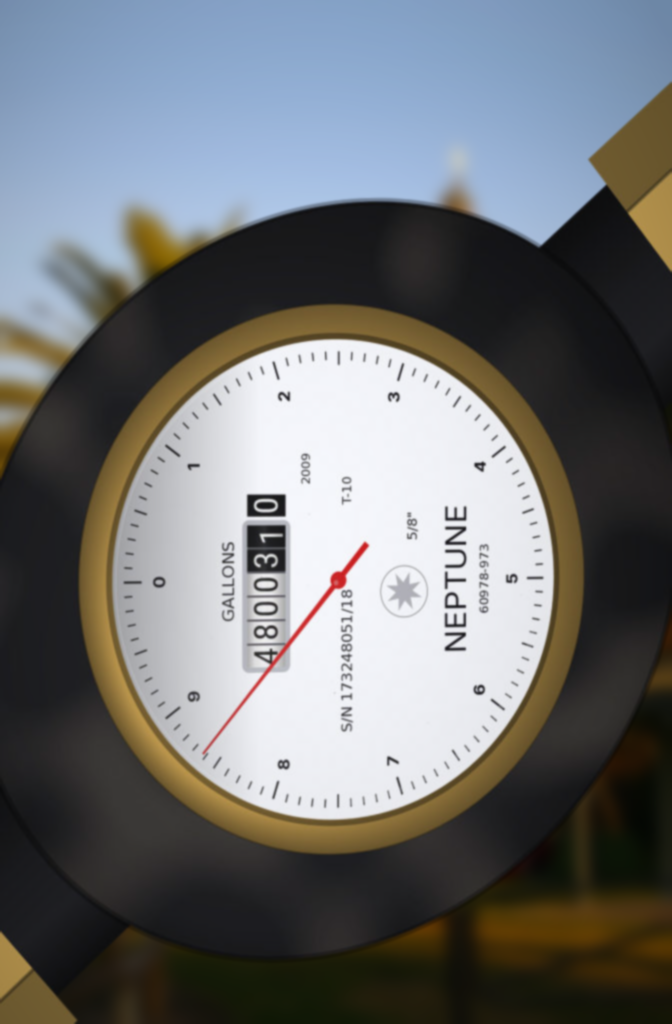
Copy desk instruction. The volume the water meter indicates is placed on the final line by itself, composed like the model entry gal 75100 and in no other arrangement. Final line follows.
gal 4800308.6
